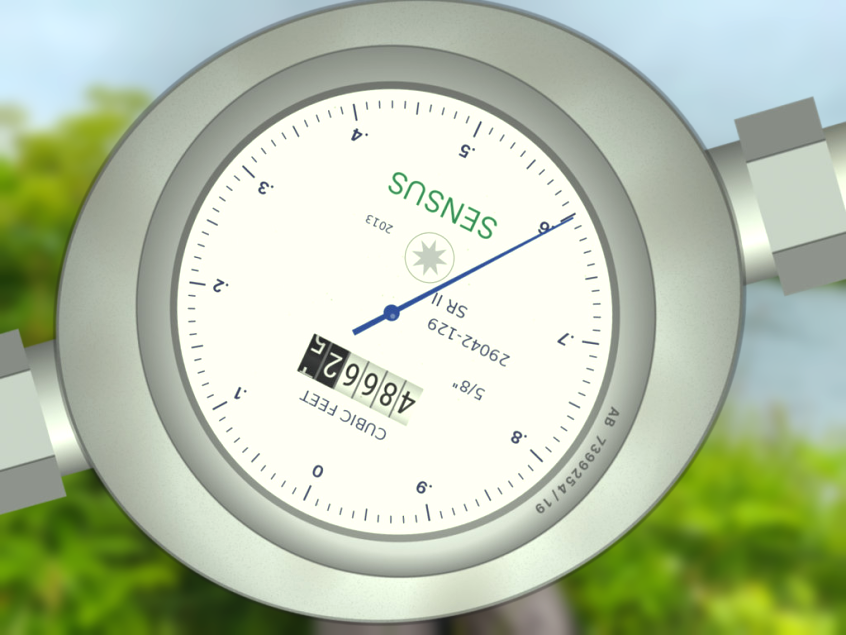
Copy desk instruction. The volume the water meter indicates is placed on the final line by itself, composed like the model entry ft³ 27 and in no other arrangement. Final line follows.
ft³ 486624.60
